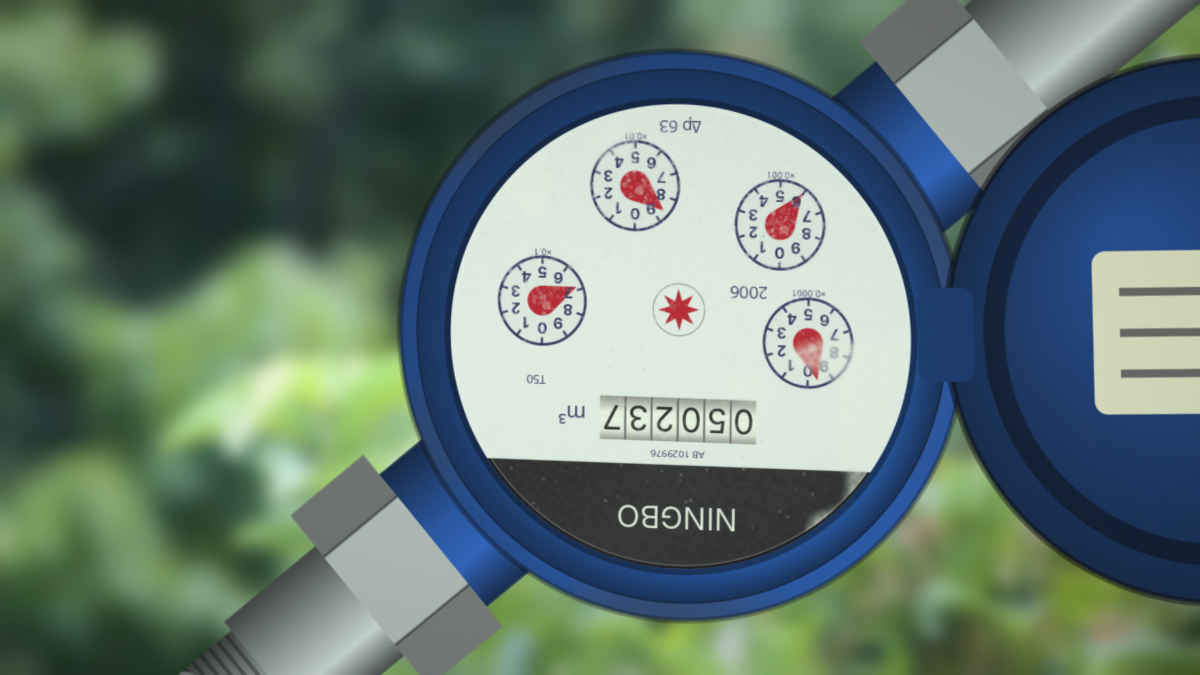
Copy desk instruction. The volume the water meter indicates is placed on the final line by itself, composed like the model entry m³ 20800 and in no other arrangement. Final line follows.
m³ 50237.6859
